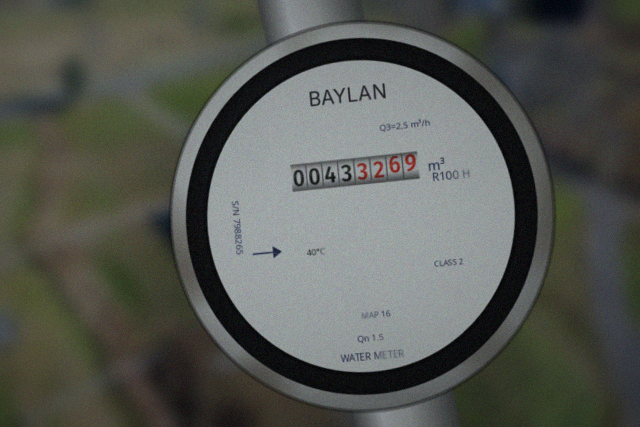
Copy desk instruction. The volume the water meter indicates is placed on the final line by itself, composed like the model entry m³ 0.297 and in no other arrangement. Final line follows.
m³ 43.3269
